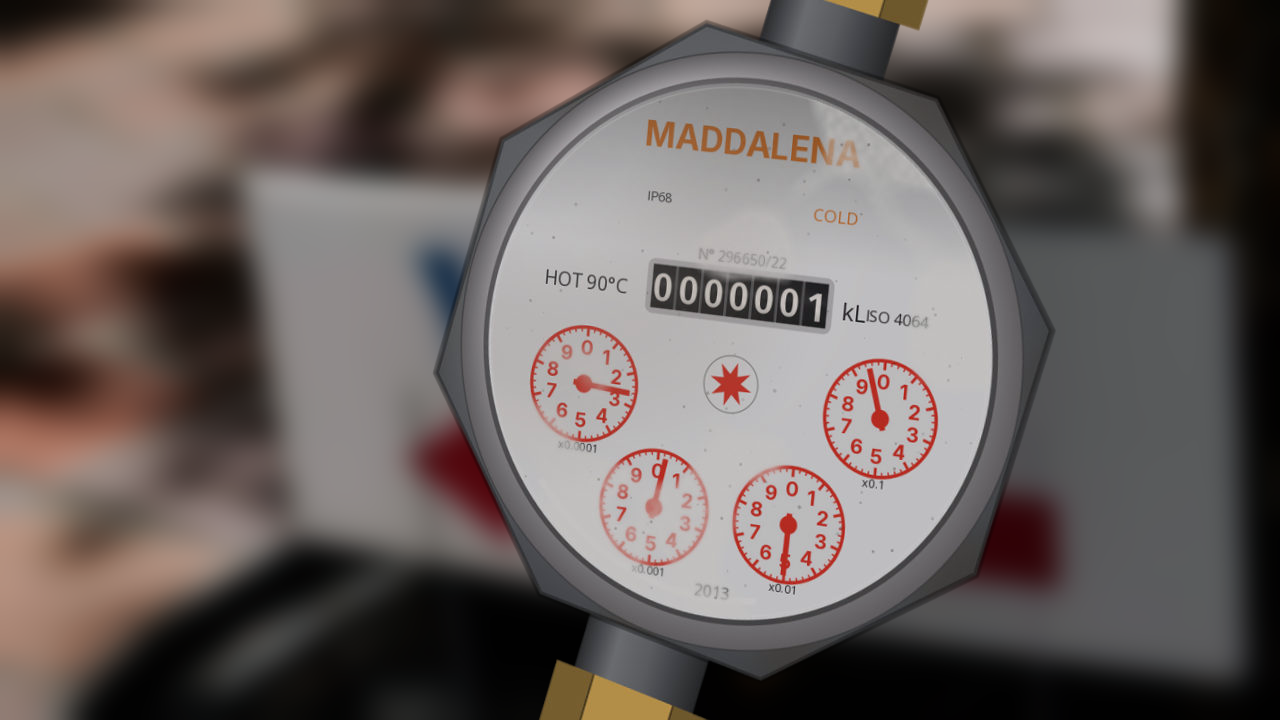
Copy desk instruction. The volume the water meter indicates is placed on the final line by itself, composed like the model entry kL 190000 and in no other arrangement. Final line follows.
kL 0.9502
